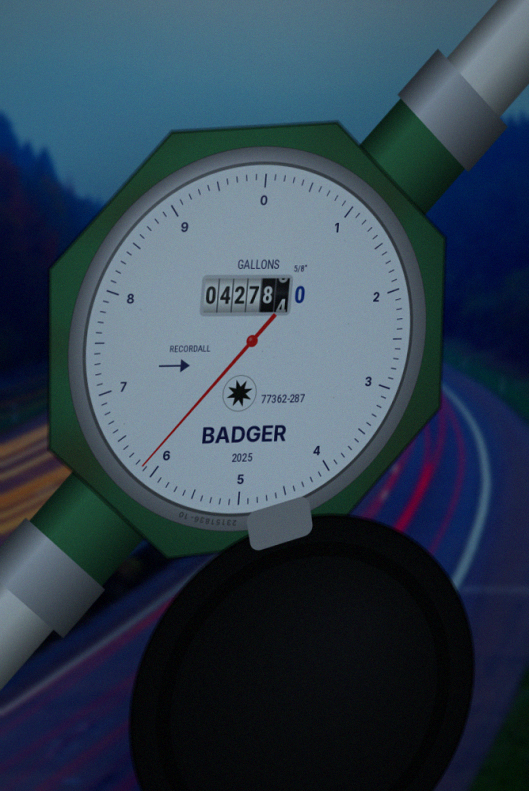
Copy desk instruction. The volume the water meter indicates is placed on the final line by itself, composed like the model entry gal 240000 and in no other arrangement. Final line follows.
gal 427836.1
